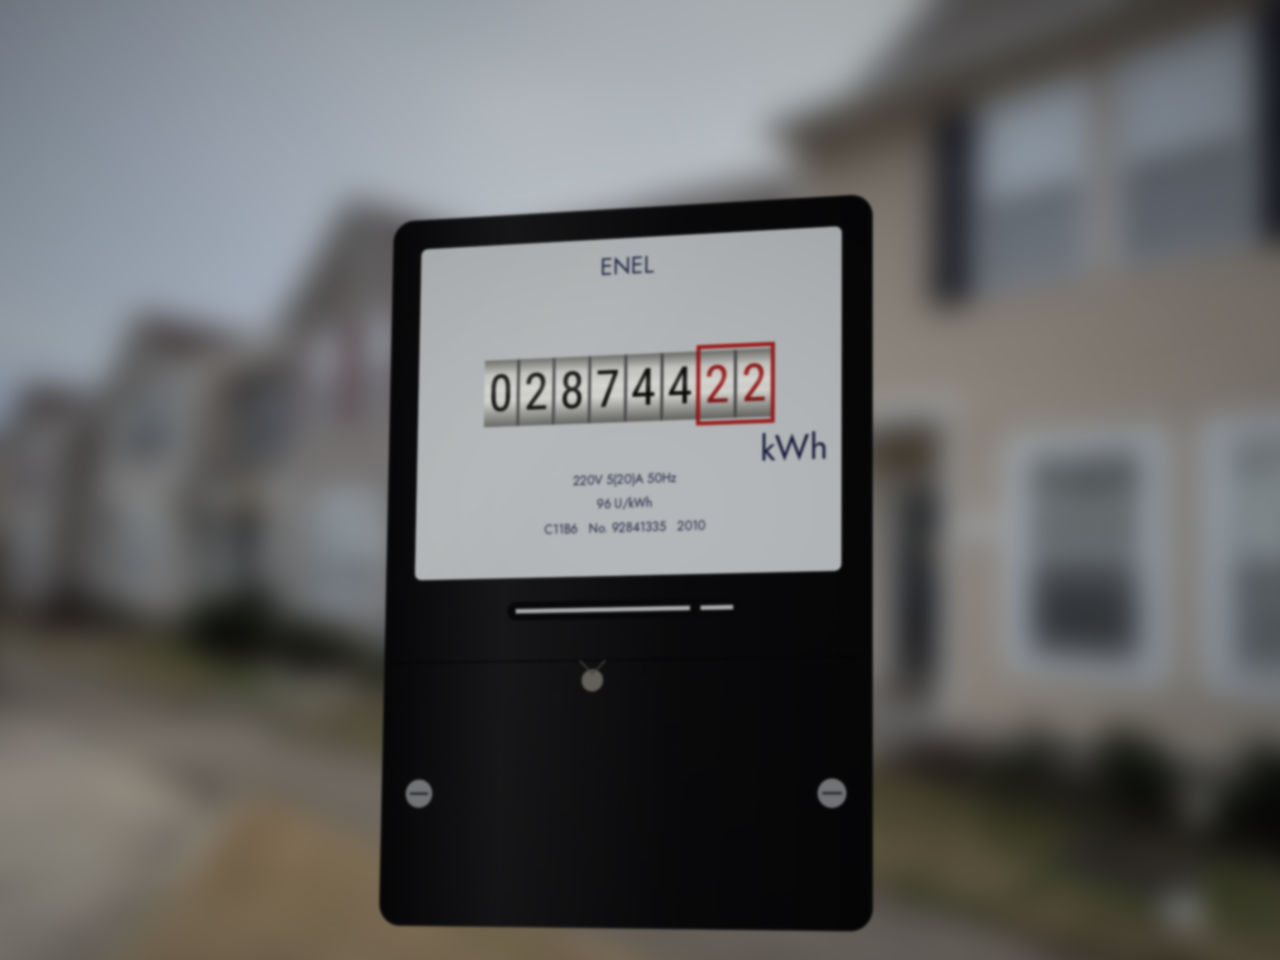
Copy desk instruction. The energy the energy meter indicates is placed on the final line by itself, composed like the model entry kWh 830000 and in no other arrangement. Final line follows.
kWh 28744.22
